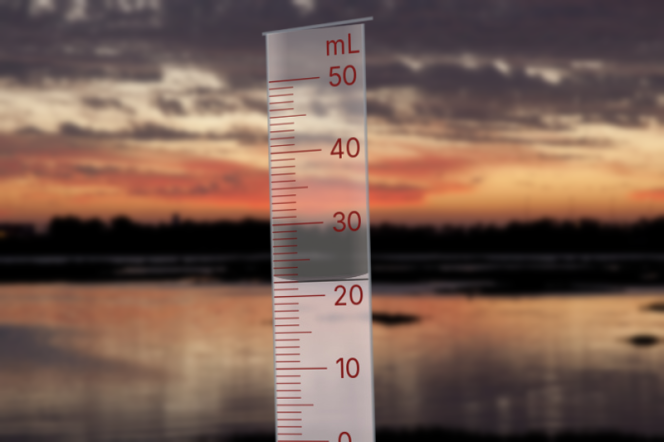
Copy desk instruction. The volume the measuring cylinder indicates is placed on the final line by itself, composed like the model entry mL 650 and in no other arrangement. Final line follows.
mL 22
